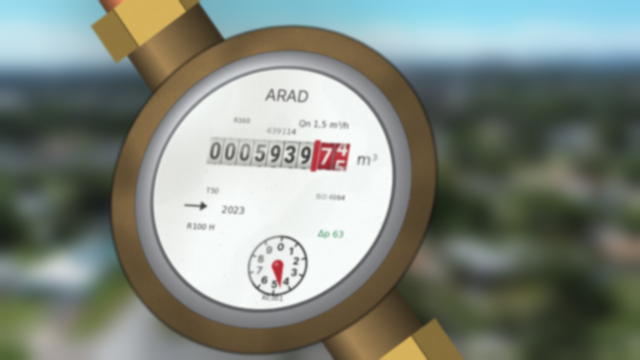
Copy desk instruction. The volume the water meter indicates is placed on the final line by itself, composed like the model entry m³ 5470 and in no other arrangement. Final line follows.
m³ 5939.744
